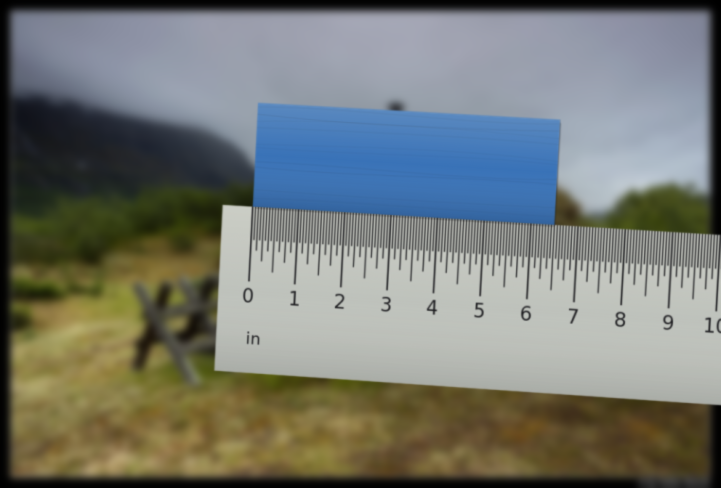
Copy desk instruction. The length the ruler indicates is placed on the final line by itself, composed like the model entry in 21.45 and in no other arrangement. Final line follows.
in 6.5
